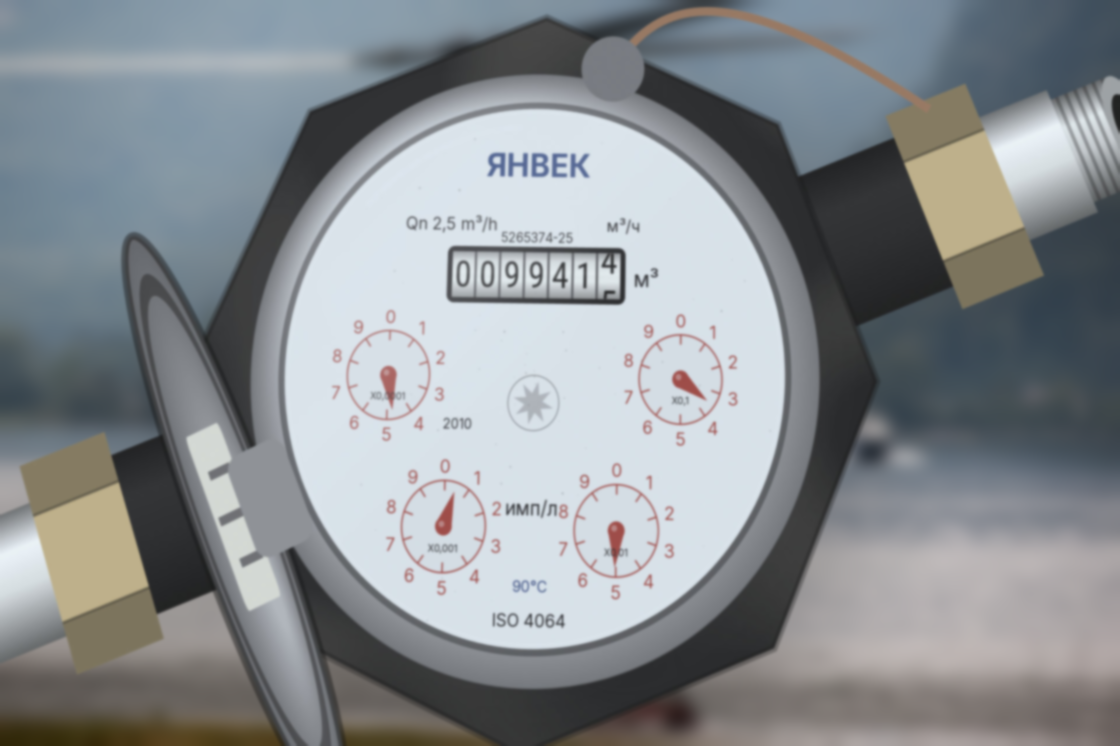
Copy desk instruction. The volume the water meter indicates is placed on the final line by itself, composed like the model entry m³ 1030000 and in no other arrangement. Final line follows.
m³ 99414.3504
